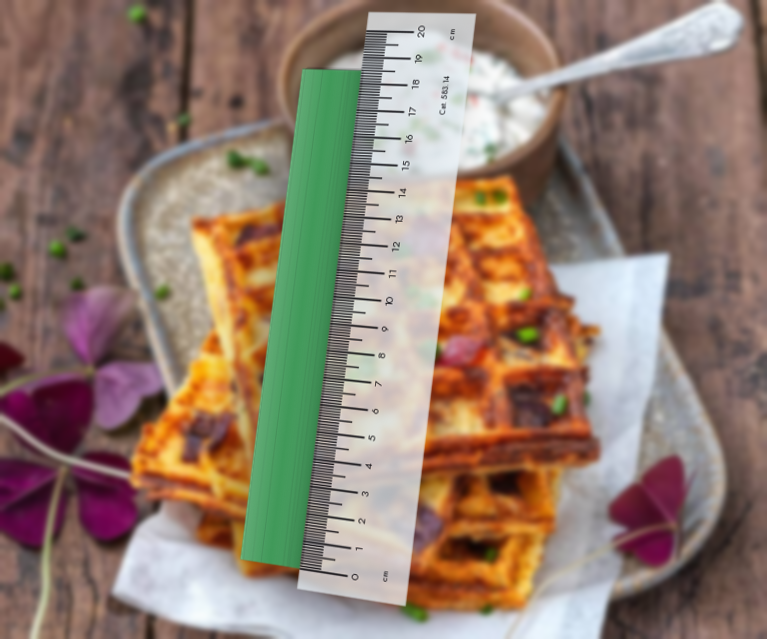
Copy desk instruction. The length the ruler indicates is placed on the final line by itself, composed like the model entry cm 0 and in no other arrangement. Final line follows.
cm 18.5
